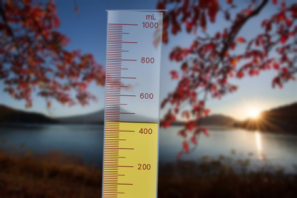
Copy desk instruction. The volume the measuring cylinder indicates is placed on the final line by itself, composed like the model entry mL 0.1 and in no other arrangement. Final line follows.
mL 450
